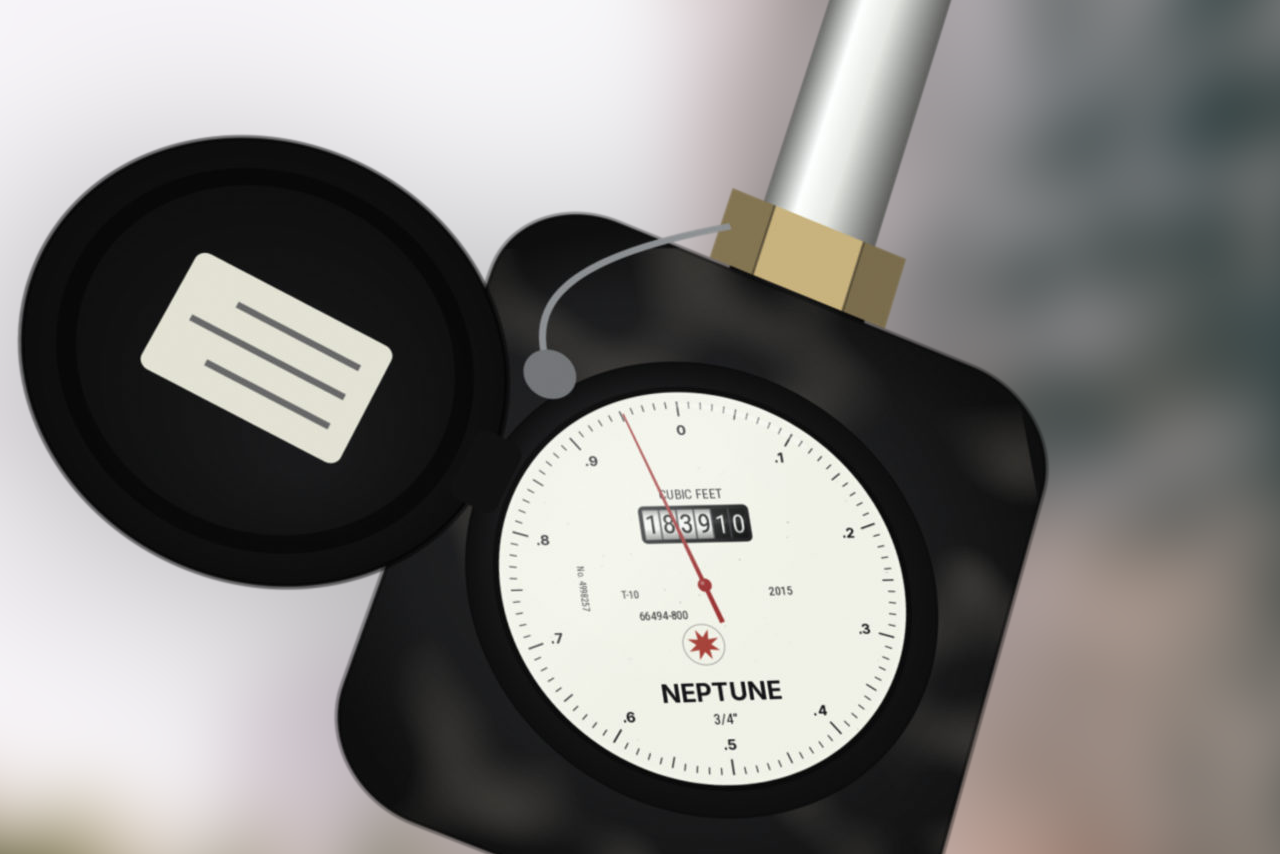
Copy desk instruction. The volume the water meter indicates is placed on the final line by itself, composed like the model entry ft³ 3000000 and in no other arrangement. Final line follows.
ft³ 183909.95
